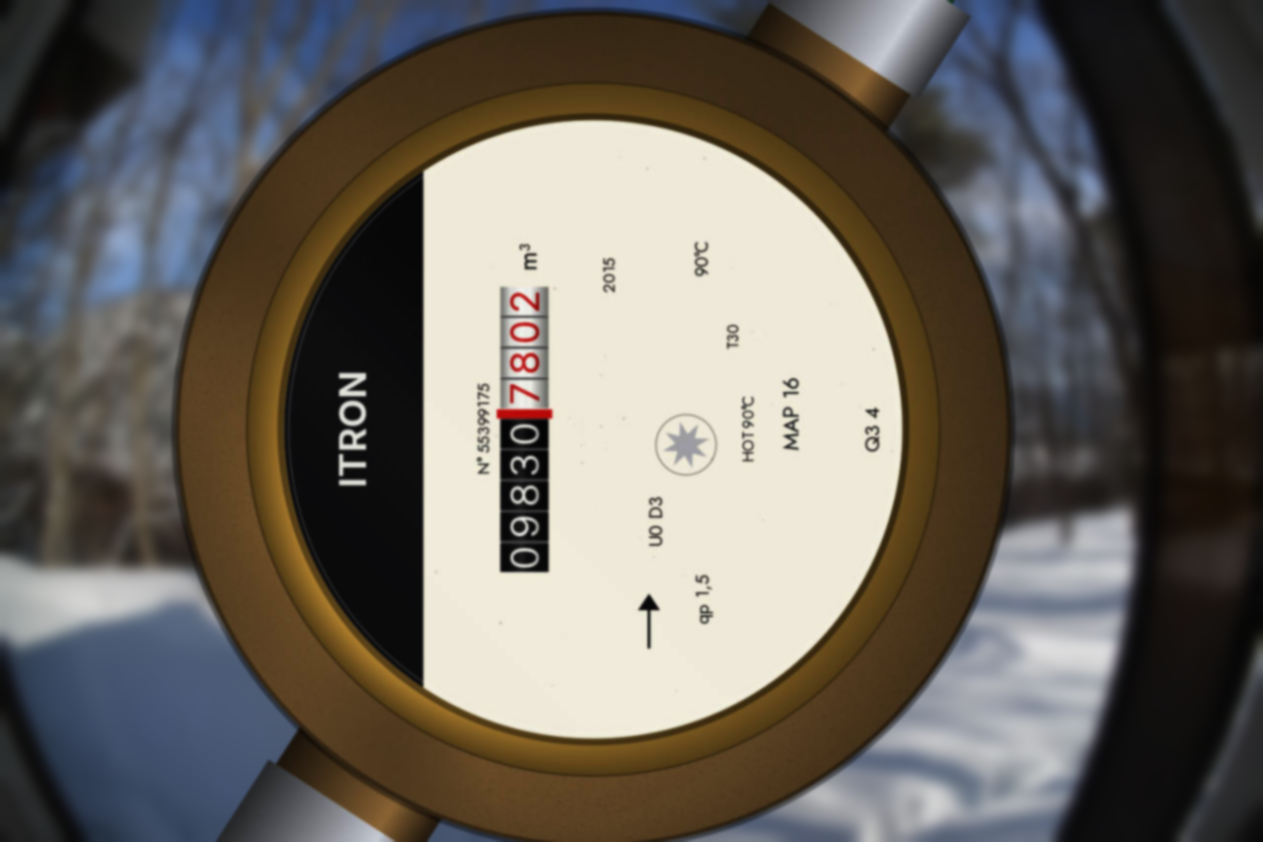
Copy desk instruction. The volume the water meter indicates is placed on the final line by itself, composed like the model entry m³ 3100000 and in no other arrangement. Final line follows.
m³ 9830.7802
